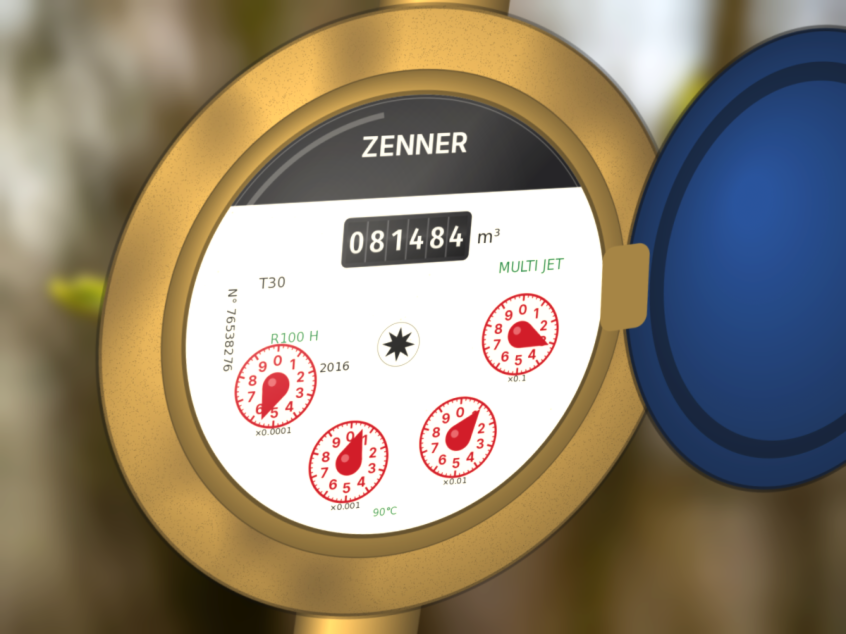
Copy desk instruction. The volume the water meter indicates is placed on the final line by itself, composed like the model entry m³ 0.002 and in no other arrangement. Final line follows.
m³ 81484.3105
